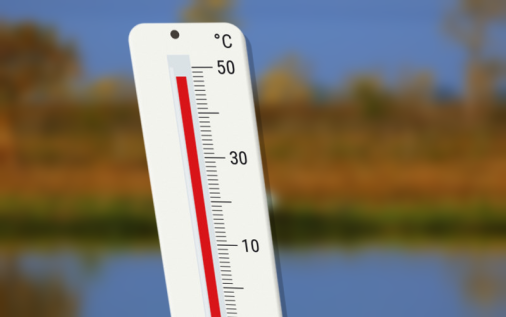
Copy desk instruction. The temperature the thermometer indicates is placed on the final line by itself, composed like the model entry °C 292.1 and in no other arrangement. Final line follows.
°C 48
